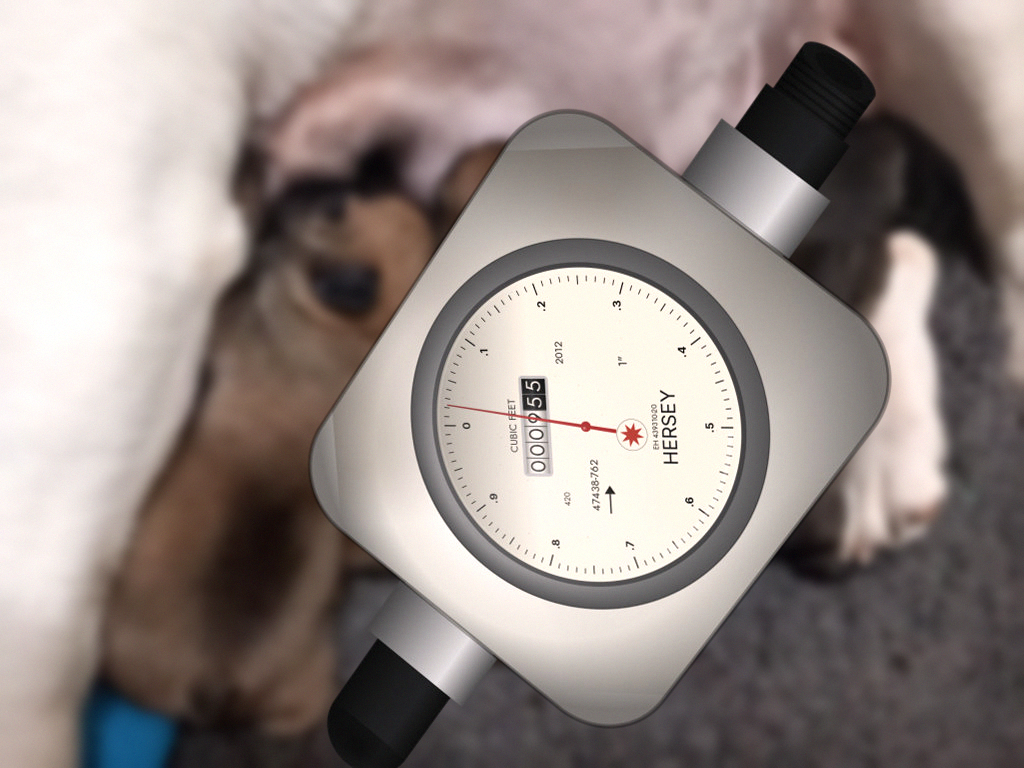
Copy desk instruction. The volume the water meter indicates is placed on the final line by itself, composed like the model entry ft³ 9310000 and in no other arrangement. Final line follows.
ft³ 955.02
